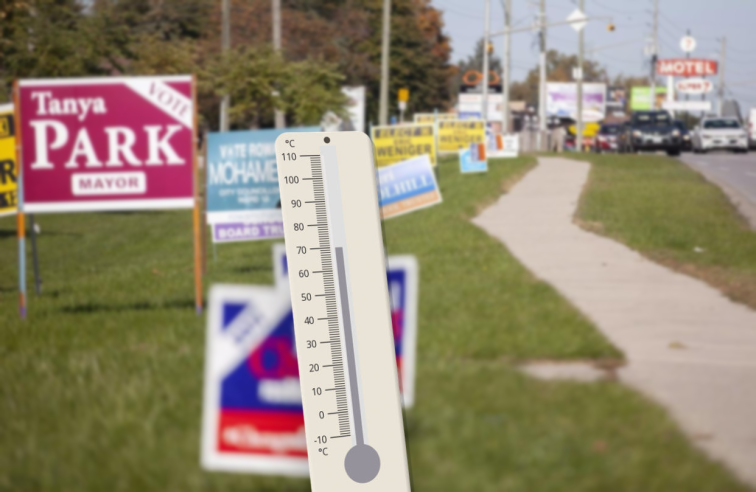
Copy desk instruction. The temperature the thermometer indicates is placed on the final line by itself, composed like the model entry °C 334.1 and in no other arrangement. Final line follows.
°C 70
